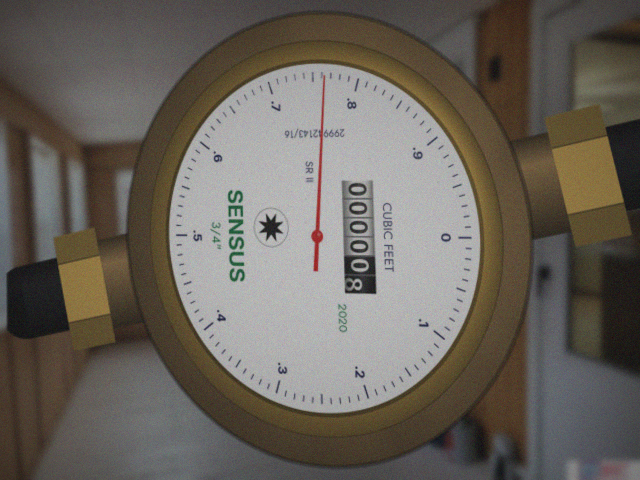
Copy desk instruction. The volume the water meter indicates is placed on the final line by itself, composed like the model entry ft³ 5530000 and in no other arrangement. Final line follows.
ft³ 7.76
